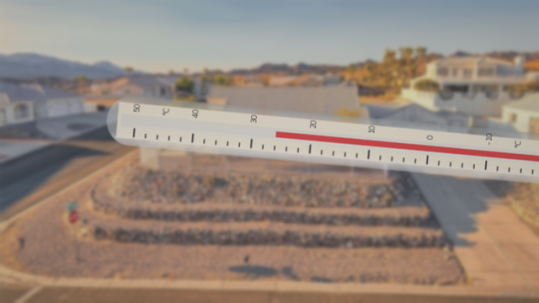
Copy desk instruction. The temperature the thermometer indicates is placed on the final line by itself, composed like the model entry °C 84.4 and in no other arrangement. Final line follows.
°C 26
